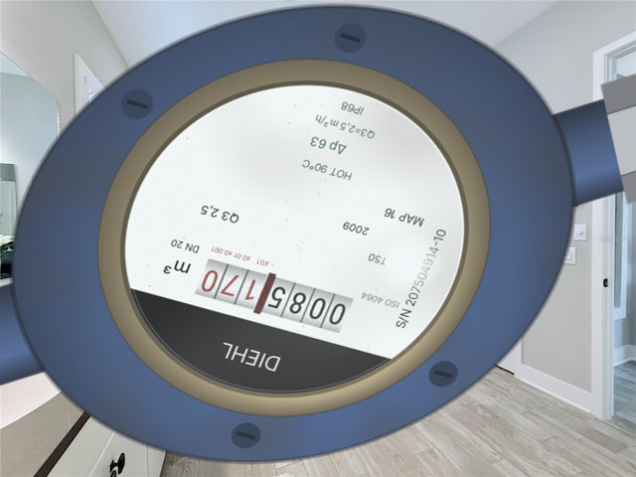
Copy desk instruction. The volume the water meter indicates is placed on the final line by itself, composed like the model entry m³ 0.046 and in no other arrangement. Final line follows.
m³ 85.170
